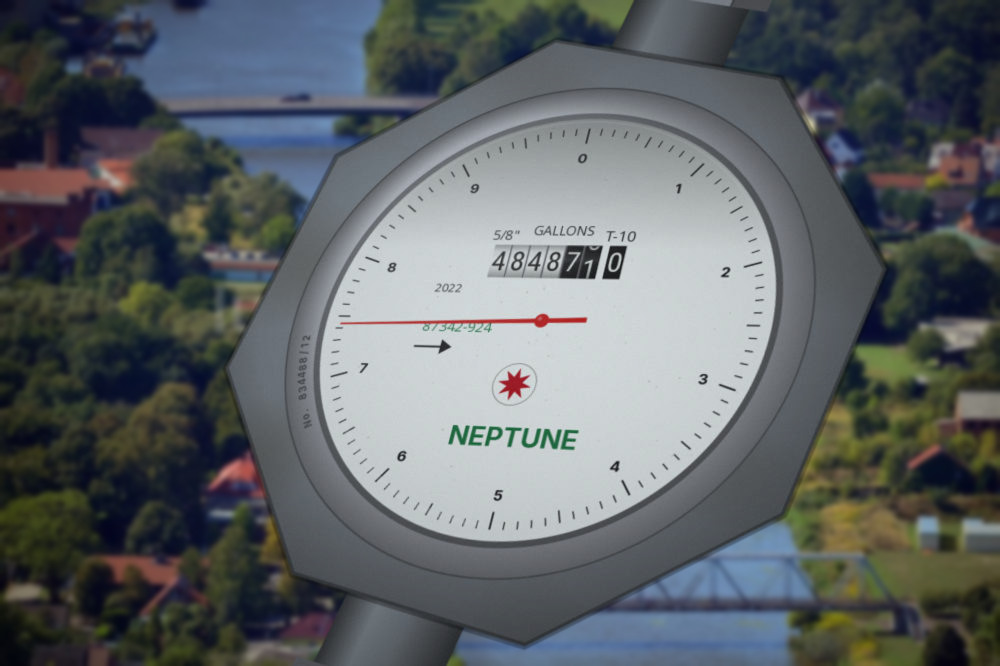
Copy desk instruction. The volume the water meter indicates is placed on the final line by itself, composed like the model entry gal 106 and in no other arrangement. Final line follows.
gal 4848707.4
